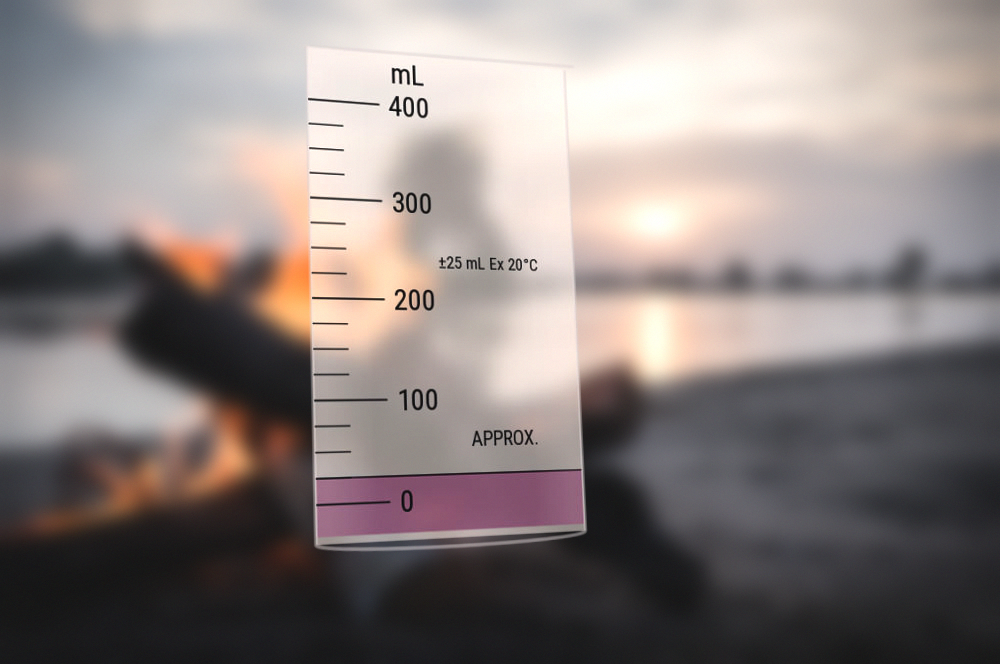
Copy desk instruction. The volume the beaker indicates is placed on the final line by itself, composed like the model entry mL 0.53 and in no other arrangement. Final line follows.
mL 25
